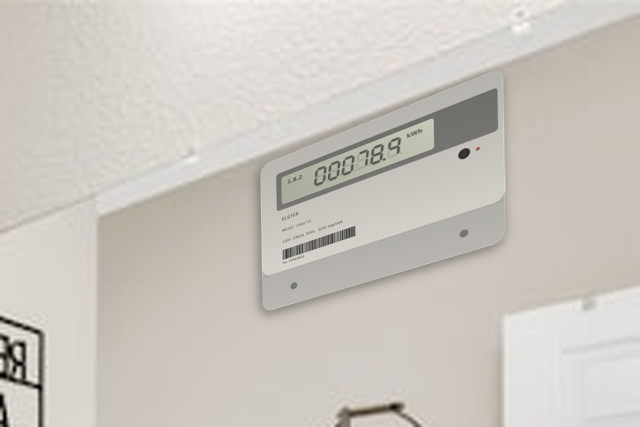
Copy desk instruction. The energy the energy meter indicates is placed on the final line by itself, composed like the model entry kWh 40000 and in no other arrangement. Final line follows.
kWh 78.9
